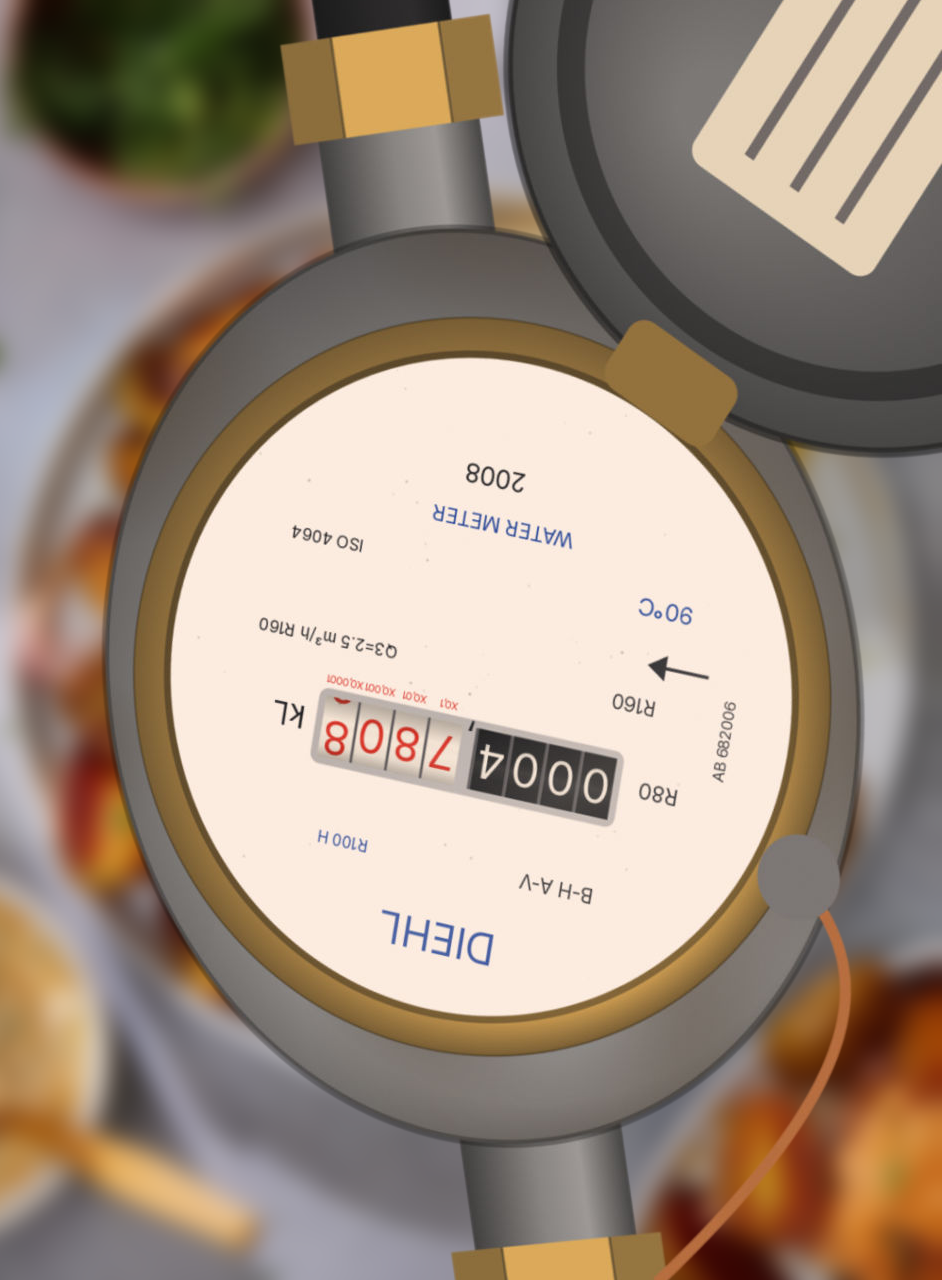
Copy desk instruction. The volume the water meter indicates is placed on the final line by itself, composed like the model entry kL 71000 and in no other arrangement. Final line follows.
kL 4.7808
